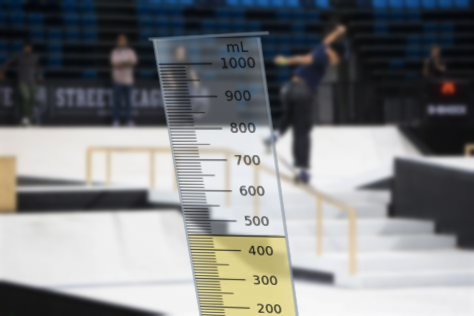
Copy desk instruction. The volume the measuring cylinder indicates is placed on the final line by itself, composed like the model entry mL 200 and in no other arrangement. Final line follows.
mL 450
